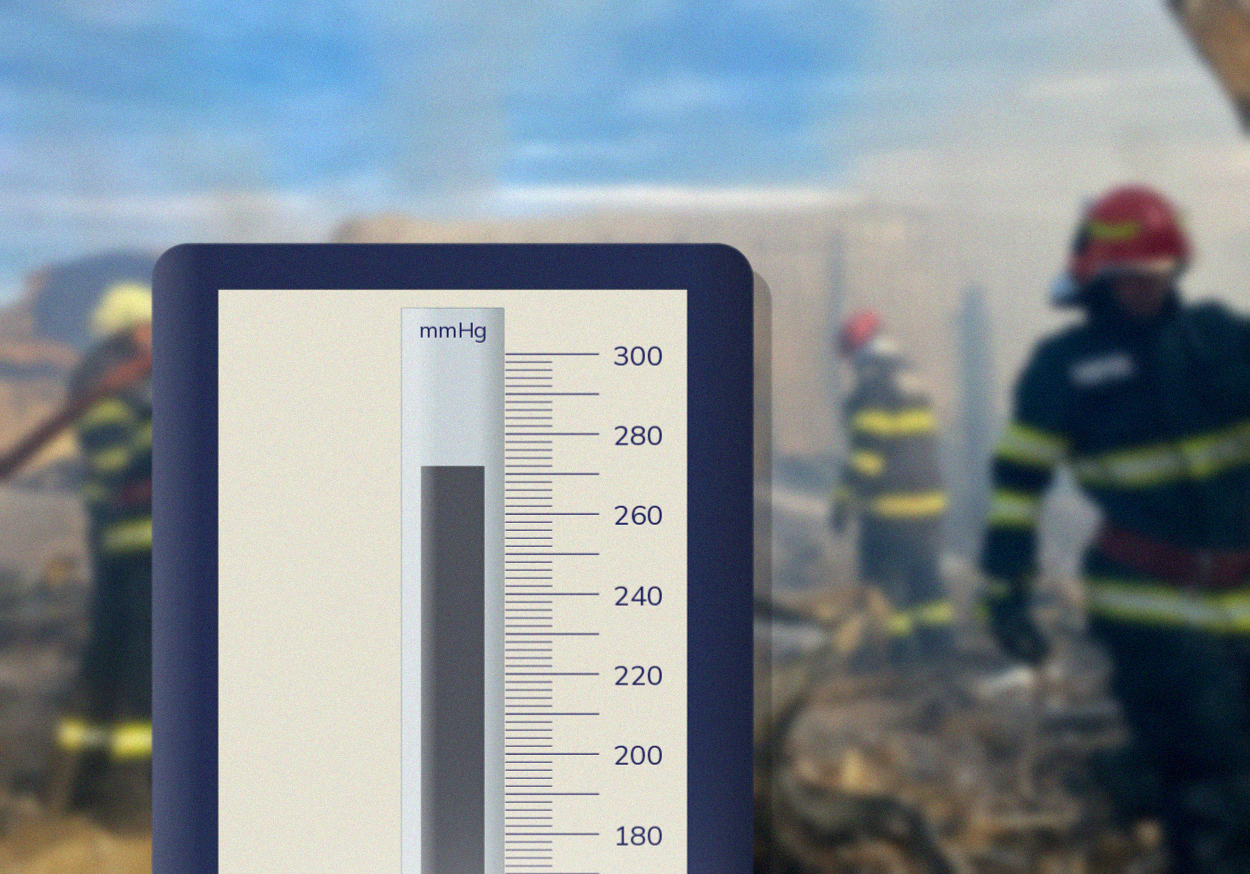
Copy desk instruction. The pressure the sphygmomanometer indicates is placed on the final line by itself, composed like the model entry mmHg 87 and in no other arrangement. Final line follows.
mmHg 272
